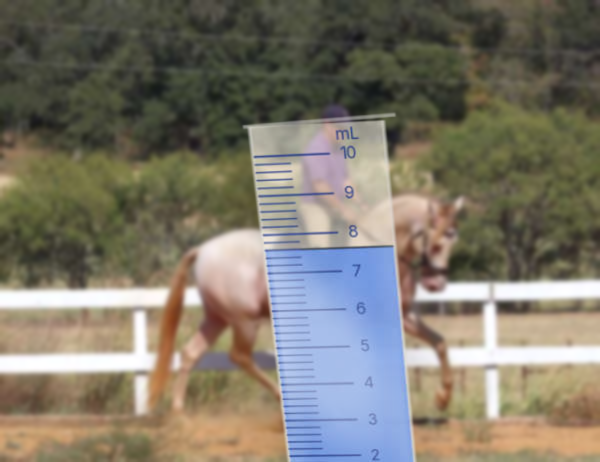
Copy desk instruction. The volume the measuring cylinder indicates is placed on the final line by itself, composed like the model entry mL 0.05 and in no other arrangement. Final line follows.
mL 7.6
